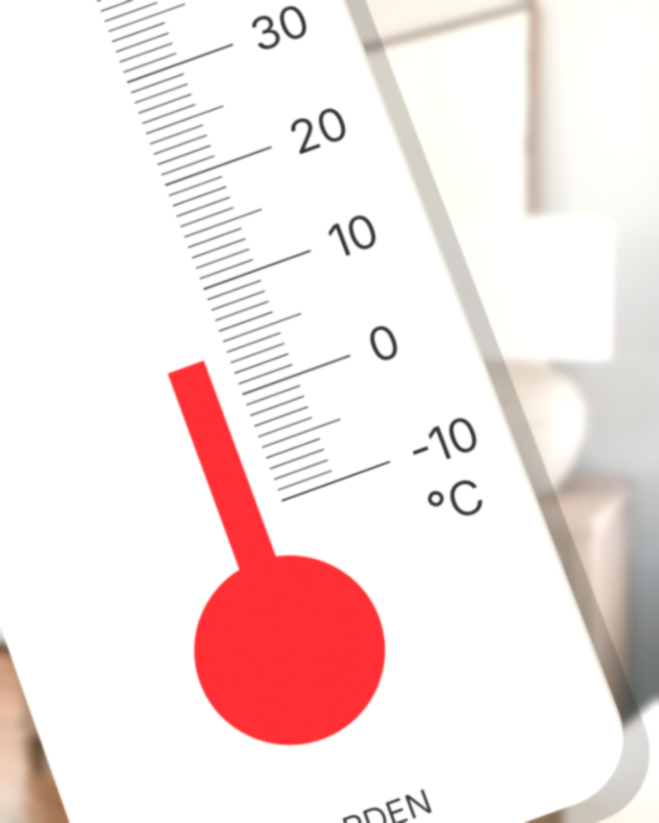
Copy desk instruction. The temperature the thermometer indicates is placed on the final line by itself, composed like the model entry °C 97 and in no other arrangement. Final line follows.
°C 4
